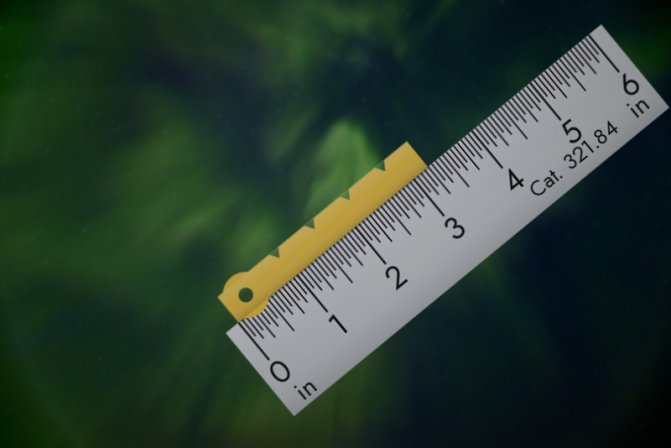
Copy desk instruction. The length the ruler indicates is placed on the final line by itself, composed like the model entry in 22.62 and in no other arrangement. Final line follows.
in 3.25
